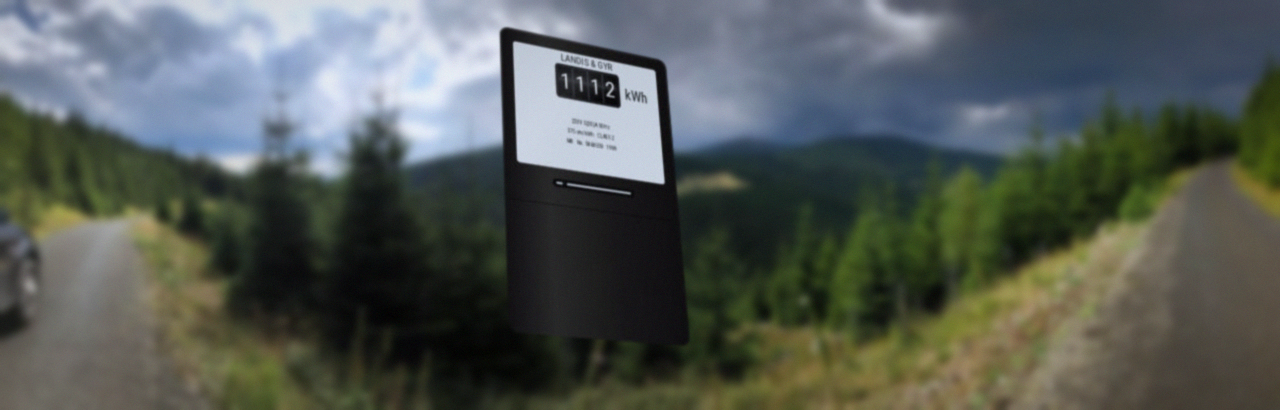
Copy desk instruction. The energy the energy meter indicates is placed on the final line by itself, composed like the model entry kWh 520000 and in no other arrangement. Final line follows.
kWh 1112
